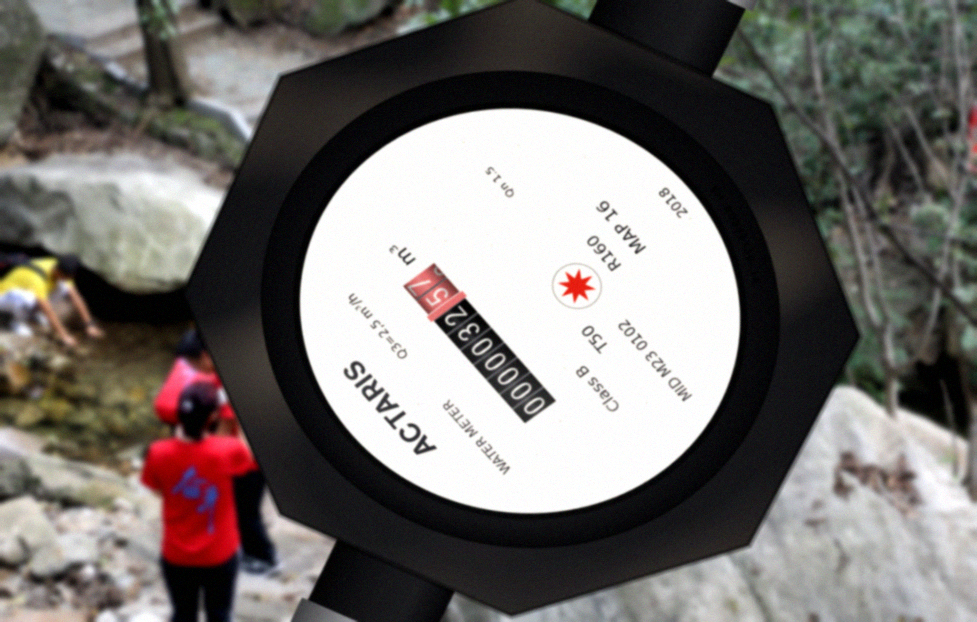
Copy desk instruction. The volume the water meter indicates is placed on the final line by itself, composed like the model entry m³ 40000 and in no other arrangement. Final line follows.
m³ 32.57
